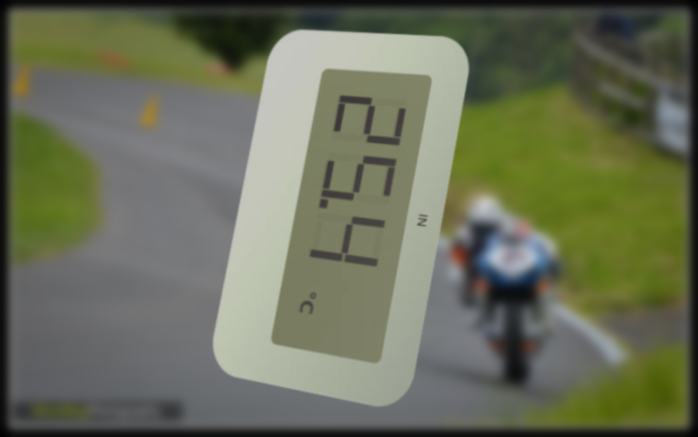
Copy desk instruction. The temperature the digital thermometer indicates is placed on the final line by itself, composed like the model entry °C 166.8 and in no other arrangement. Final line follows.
°C 25.4
